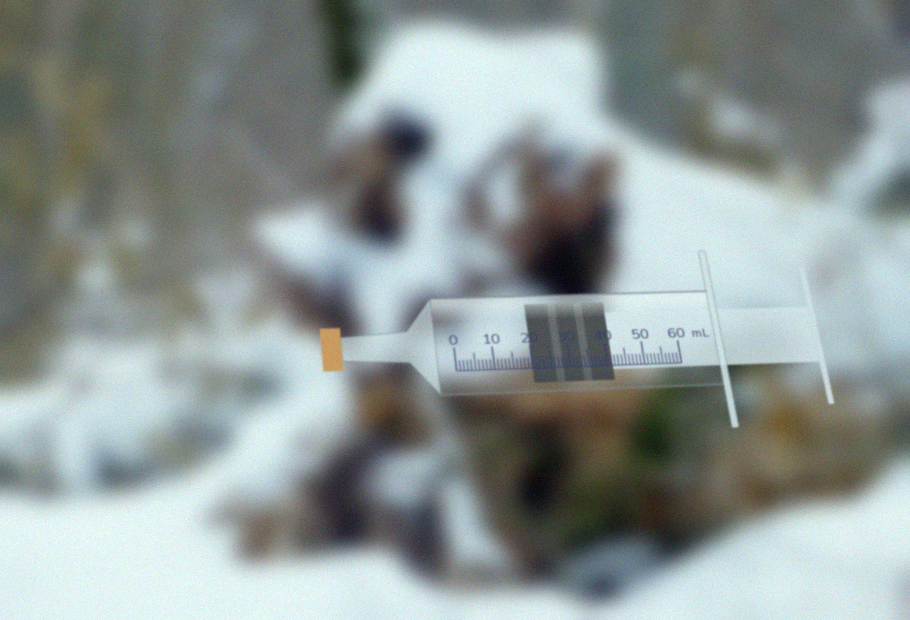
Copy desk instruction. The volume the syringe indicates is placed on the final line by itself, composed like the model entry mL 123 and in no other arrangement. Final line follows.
mL 20
